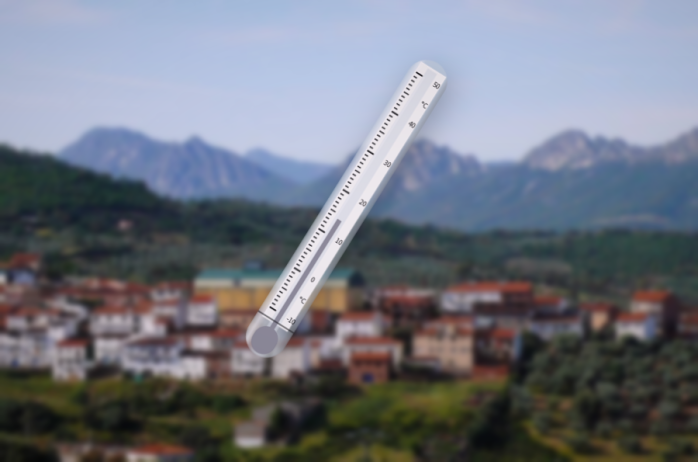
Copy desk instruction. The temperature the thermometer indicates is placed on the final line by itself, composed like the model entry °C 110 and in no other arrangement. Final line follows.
°C 14
